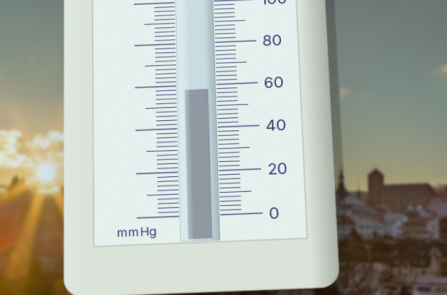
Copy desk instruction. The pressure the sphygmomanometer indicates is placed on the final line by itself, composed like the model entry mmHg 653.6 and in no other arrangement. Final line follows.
mmHg 58
